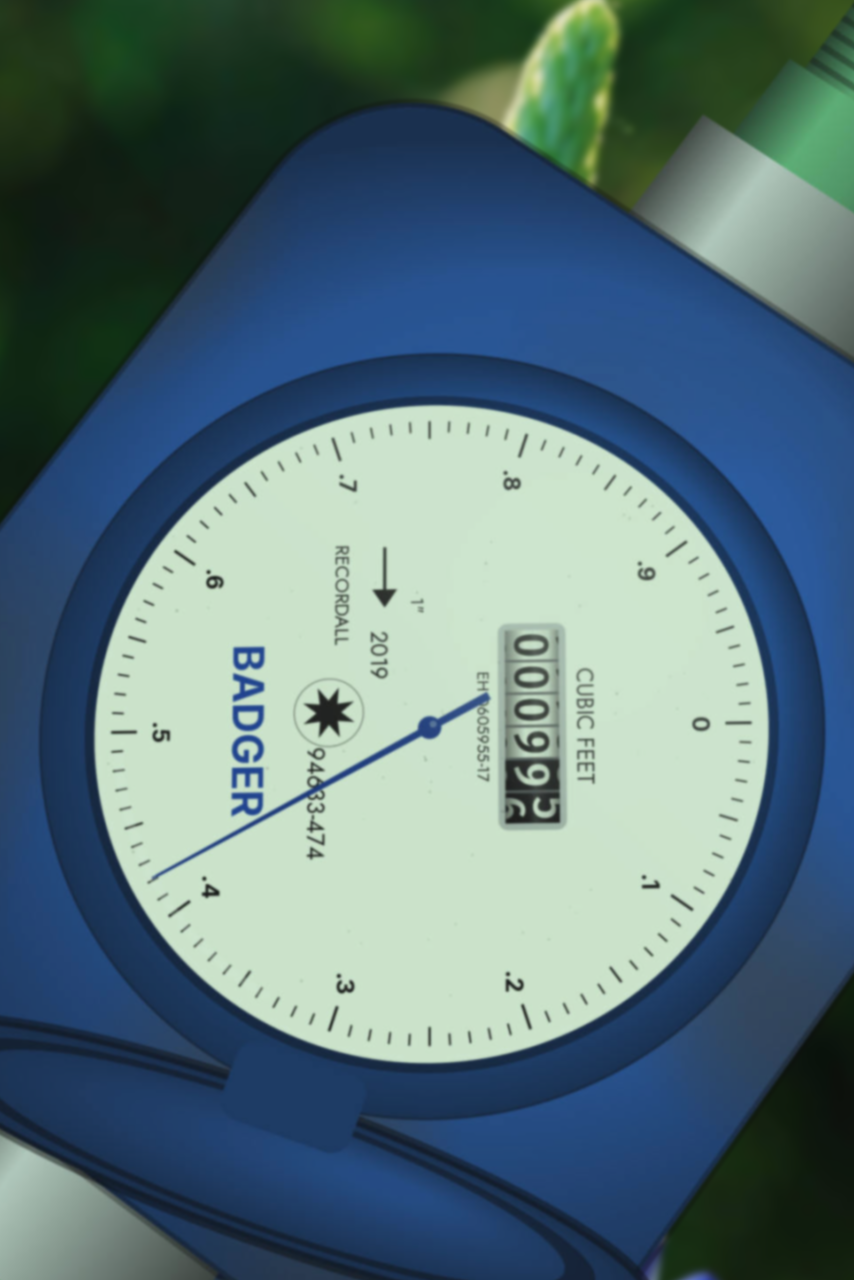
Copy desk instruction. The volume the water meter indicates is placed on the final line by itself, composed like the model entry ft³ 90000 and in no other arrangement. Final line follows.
ft³ 995.42
